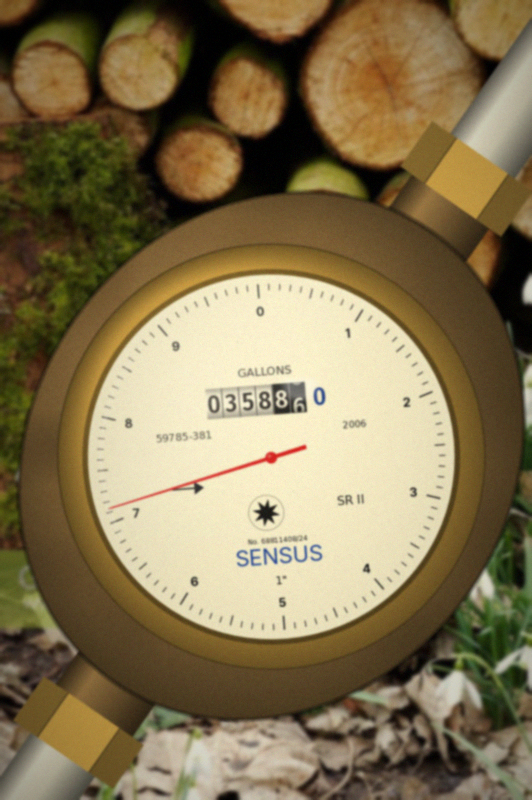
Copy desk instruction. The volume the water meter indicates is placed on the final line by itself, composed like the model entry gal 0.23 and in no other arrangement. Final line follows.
gal 358857.1
